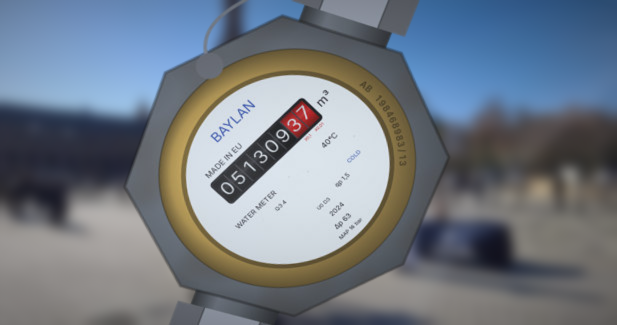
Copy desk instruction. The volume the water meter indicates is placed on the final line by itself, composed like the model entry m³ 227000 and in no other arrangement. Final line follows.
m³ 51309.37
